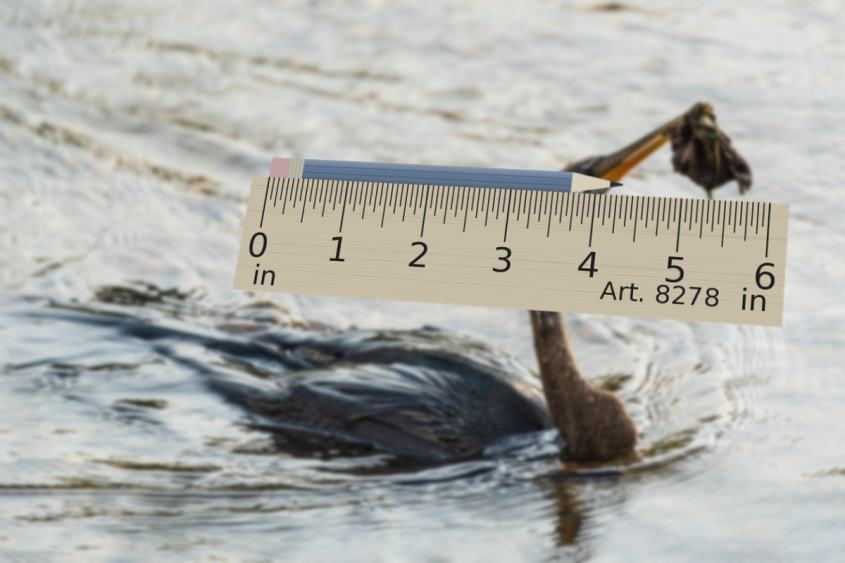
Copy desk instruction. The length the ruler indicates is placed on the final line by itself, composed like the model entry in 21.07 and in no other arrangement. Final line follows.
in 4.3125
